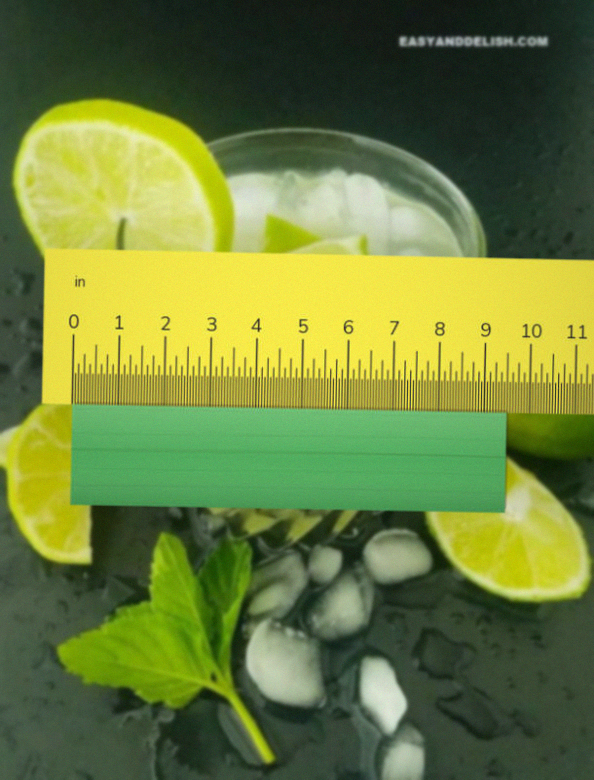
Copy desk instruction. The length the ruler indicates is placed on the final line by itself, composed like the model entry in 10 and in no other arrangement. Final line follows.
in 9.5
